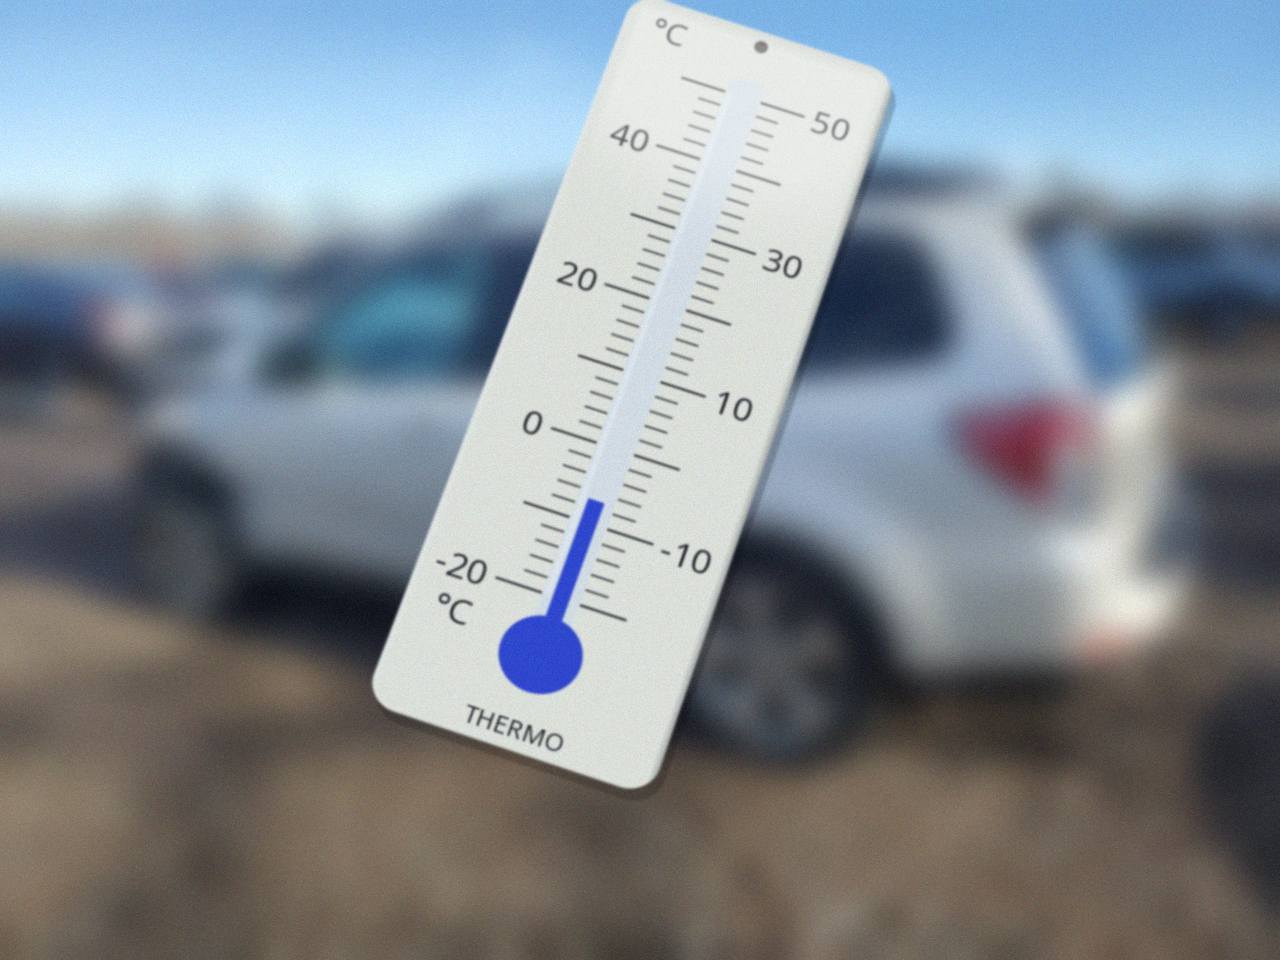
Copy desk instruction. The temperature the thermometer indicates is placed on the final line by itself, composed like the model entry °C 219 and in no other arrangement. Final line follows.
°C -7
